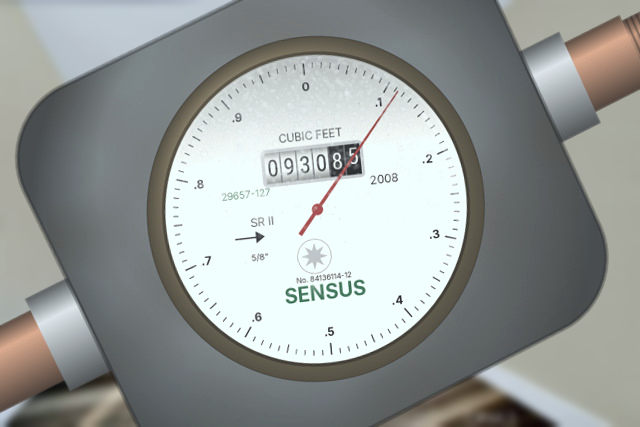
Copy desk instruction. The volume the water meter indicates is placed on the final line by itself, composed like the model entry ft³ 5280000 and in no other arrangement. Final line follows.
ft³ 93085.11
